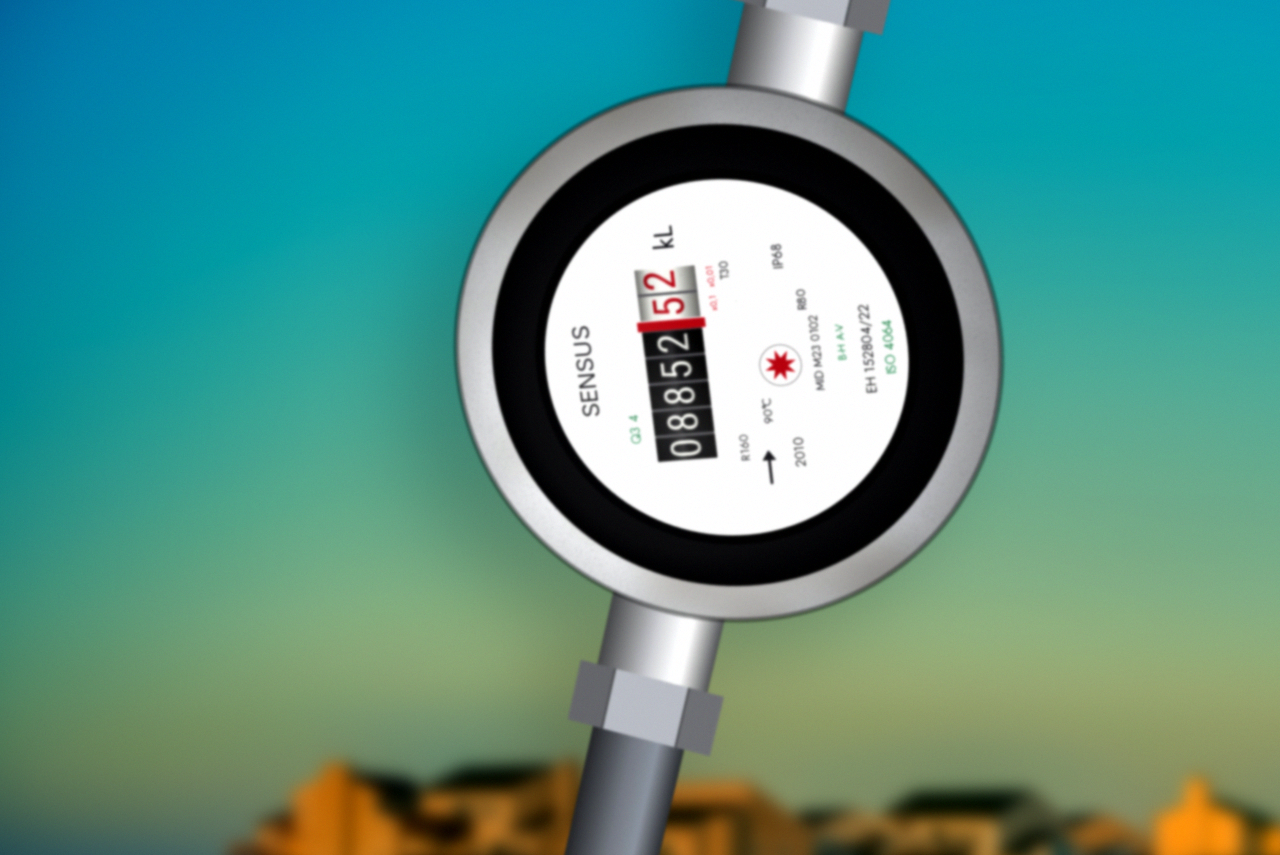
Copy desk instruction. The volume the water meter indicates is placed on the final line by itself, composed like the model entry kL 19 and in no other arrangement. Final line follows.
kL 8852.52
